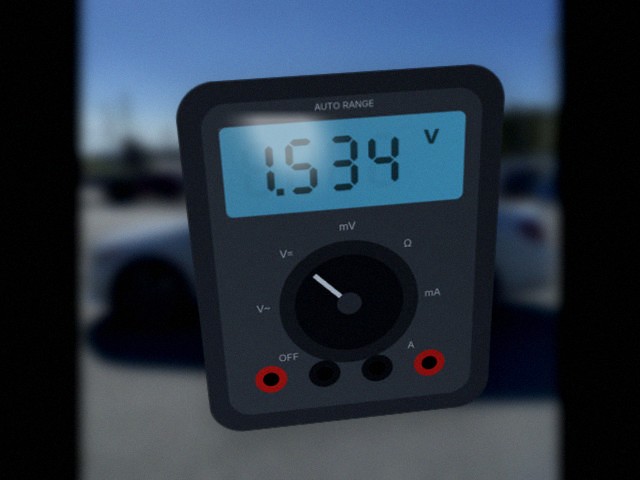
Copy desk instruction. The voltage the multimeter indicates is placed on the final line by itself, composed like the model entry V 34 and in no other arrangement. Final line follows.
V 1.534
